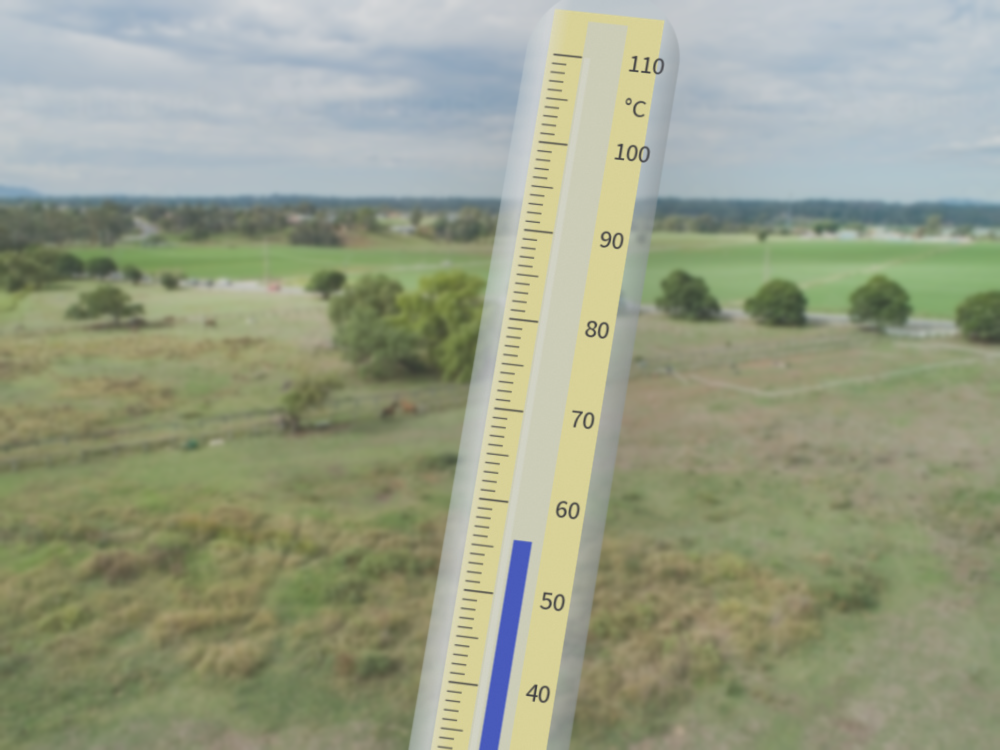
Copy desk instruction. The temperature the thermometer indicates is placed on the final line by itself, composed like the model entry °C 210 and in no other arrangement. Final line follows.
°C 56
